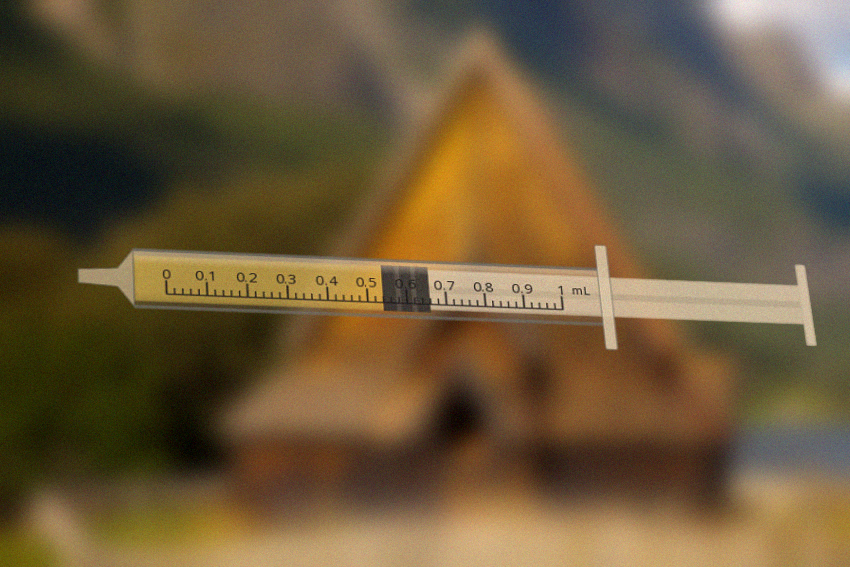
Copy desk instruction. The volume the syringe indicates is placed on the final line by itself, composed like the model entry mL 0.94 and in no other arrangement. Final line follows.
mL 0.54
